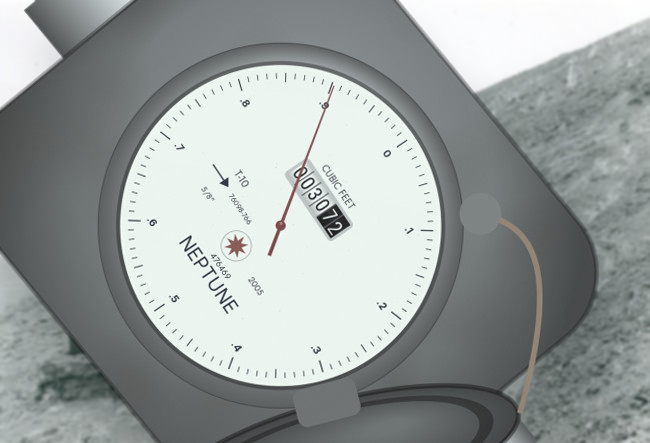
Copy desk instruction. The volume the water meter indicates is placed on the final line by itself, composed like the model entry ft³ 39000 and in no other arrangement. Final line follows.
ft³ 3071.90
